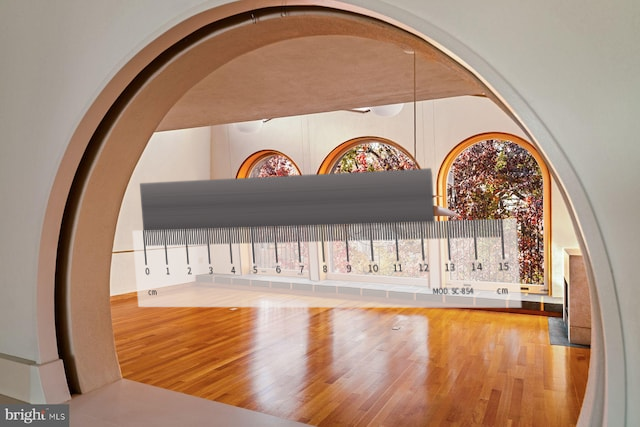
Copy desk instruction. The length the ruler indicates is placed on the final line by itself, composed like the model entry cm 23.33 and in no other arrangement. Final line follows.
cm 12.5
